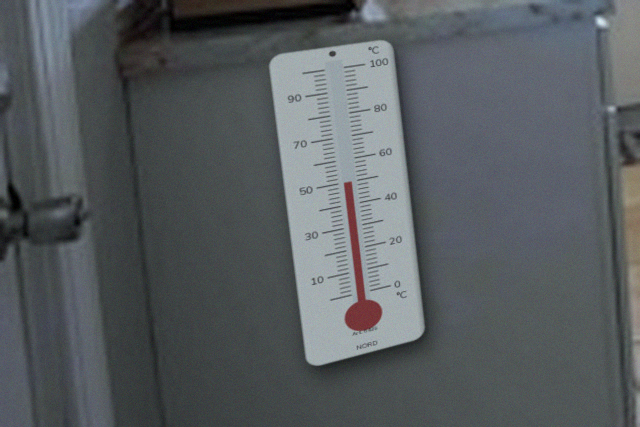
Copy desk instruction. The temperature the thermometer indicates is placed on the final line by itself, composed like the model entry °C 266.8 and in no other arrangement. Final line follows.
°C 50
